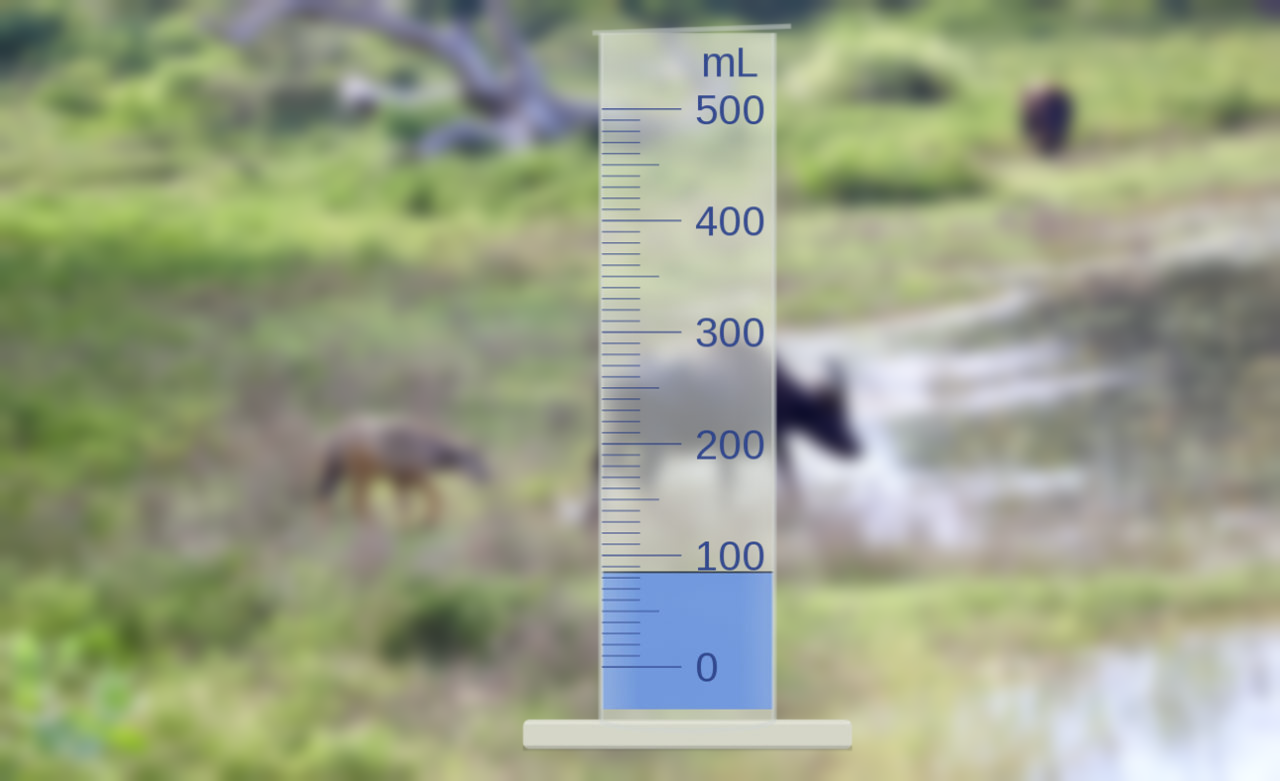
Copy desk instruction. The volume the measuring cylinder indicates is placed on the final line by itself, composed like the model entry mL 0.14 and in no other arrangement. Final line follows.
mL 85
